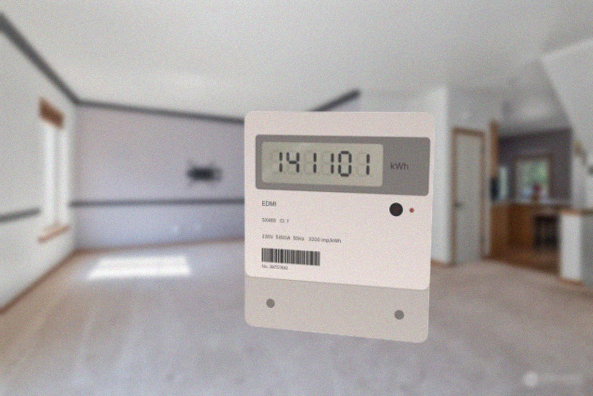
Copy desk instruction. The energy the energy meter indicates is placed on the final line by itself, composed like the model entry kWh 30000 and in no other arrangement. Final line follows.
kWh 141101
